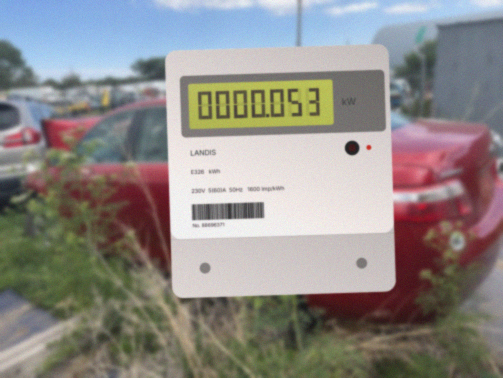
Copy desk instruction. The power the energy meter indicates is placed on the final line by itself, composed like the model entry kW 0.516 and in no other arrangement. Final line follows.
kW 0.053
